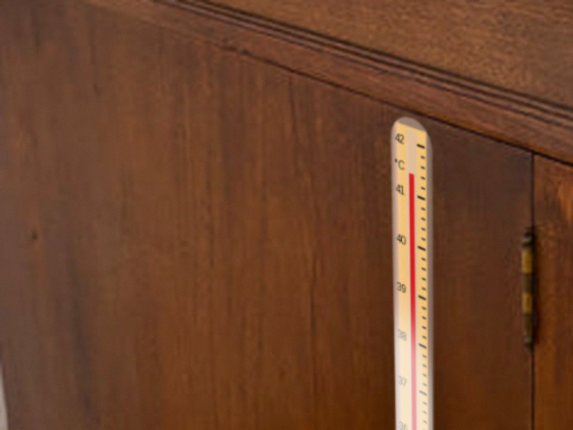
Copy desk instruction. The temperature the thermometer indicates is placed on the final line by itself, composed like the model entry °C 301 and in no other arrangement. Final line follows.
°C 41.4
